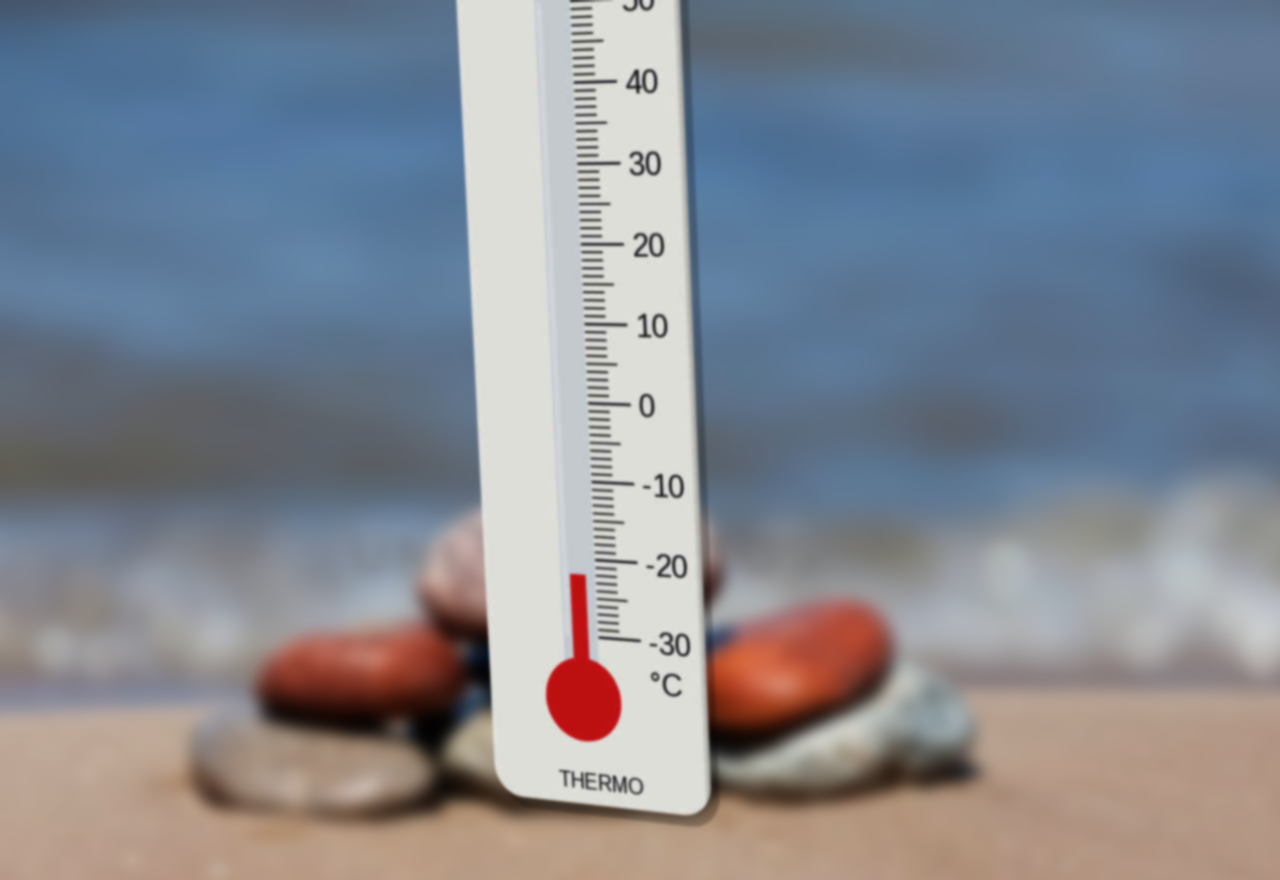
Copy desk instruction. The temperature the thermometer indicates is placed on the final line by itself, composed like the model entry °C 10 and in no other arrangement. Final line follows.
°C -22
